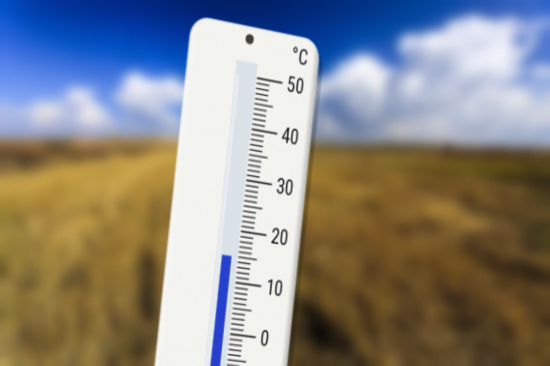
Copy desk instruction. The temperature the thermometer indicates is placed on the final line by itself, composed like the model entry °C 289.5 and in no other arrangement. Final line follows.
°C 15
